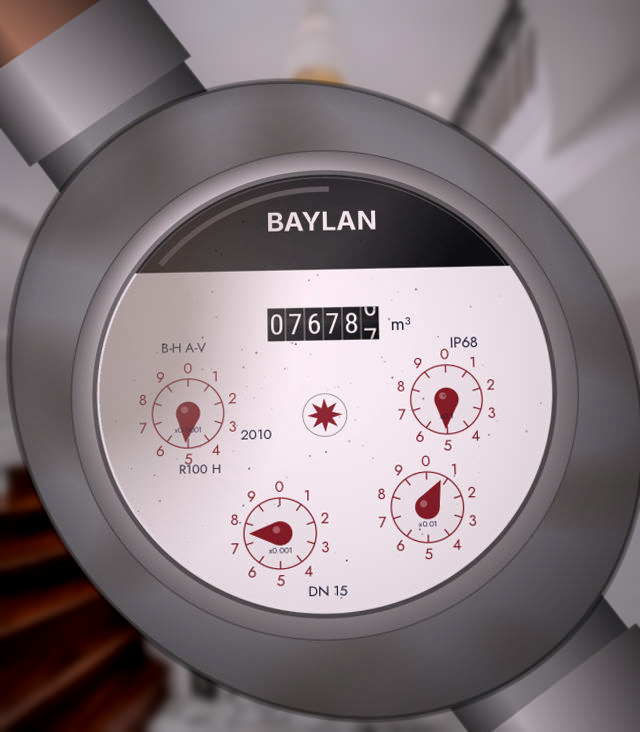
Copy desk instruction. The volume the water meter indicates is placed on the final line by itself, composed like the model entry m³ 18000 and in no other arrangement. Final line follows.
m³ 76786.5075
